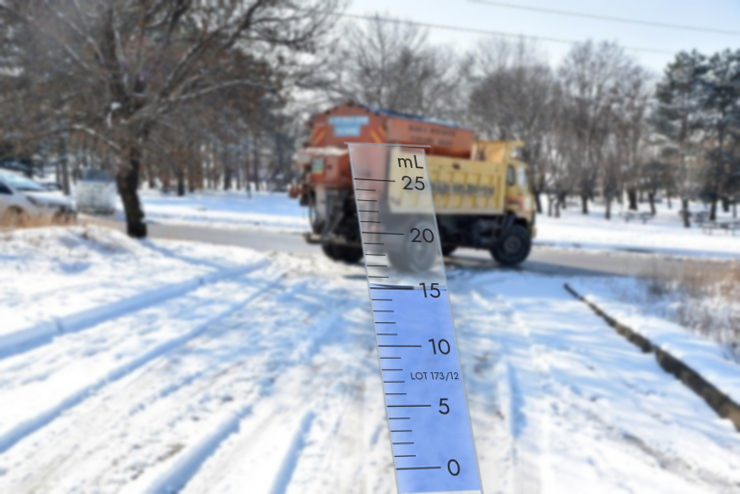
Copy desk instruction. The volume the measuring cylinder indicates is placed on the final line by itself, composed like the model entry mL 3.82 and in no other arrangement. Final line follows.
mL 15
